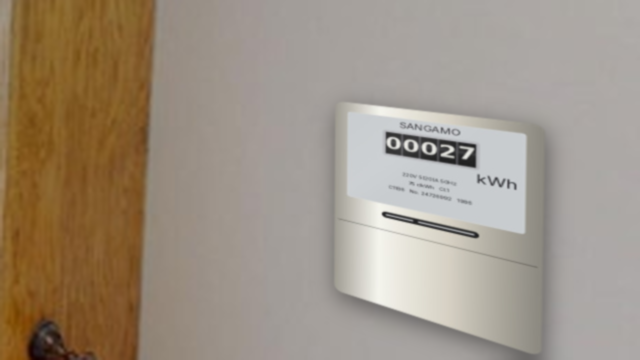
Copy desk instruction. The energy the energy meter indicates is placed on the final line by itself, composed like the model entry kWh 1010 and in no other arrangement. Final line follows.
kWh 27
